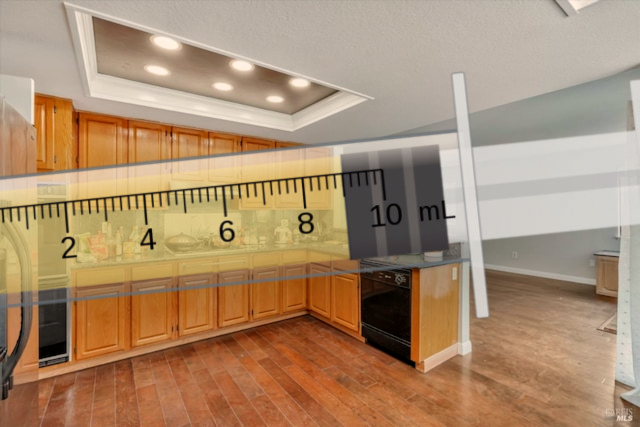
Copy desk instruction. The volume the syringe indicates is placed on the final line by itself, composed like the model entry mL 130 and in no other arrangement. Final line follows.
mL 9
